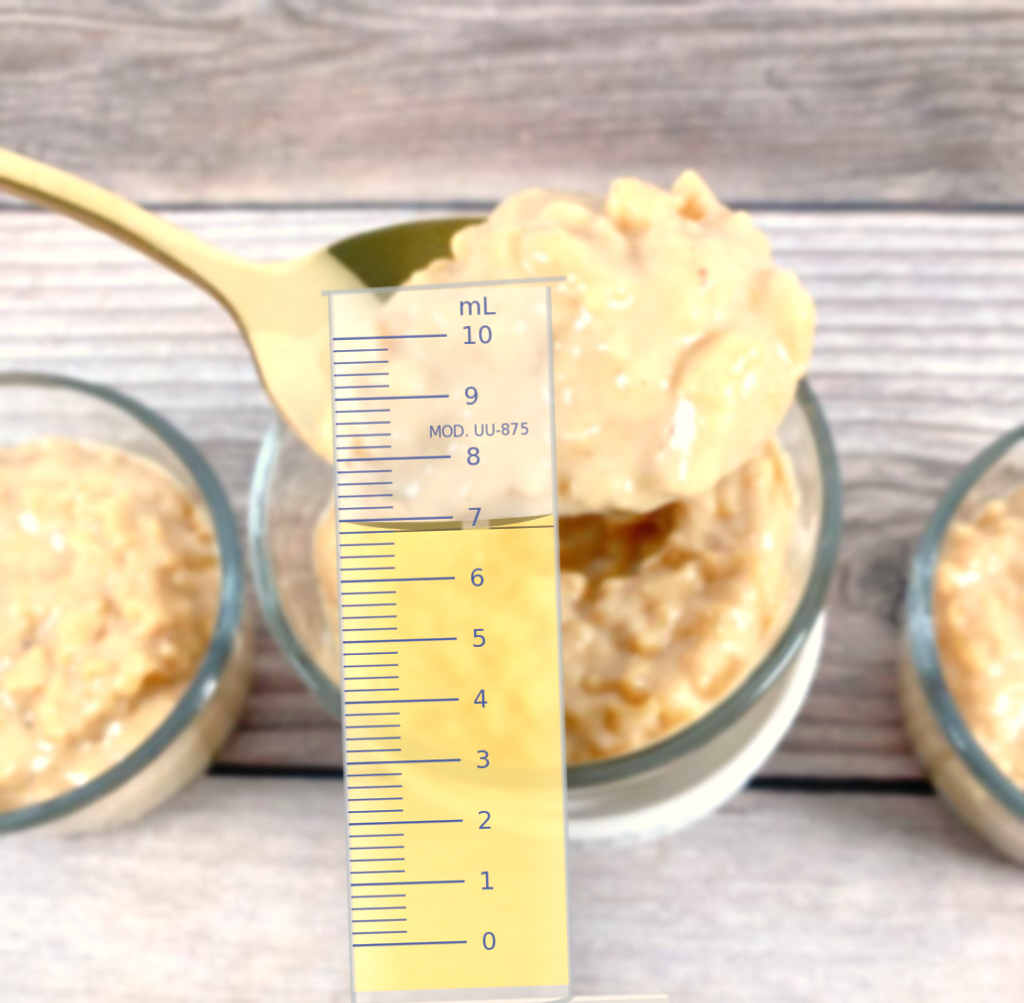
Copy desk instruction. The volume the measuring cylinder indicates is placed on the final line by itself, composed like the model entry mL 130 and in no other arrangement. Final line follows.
mL 6.8
